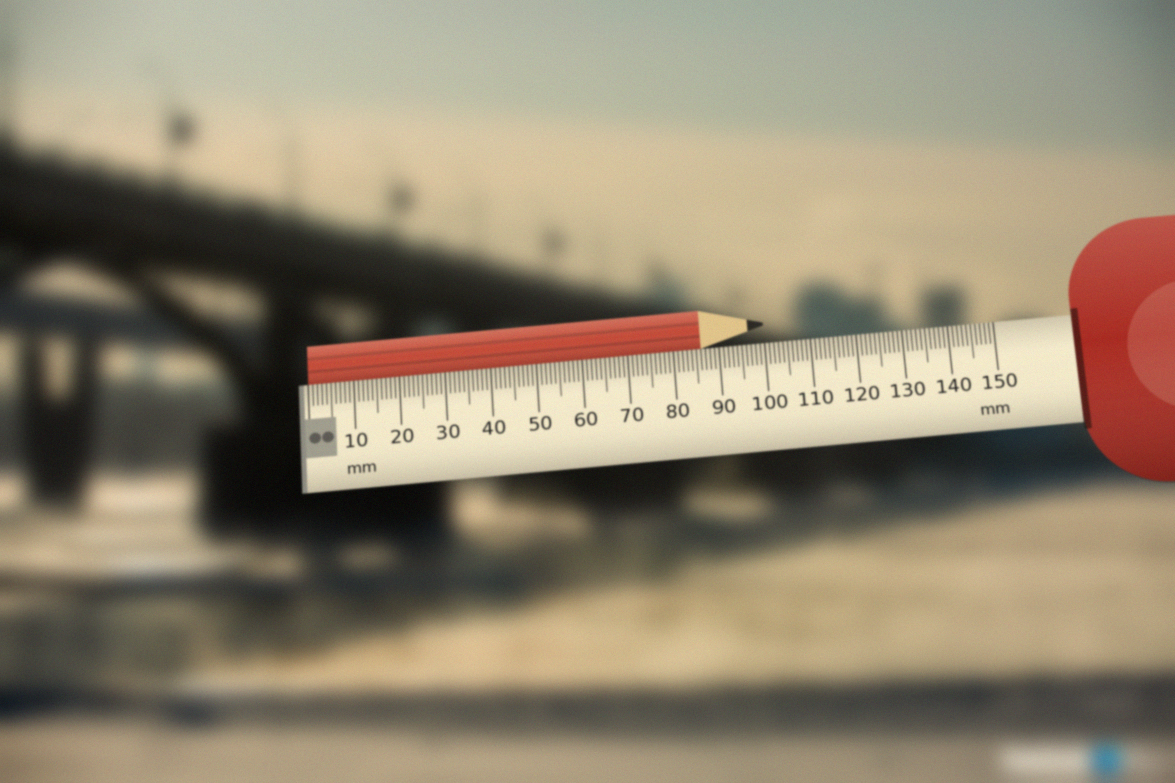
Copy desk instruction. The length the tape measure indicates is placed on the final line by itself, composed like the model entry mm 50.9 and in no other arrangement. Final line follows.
mm 100
